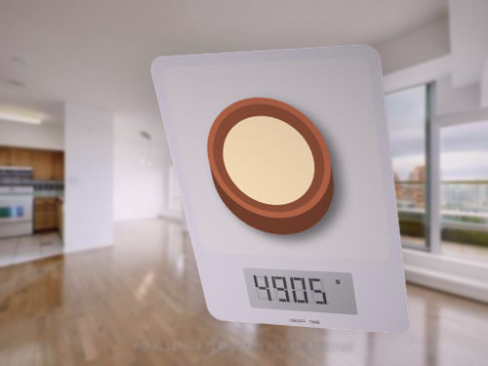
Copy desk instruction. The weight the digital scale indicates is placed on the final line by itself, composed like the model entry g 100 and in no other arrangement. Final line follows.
g 4905
